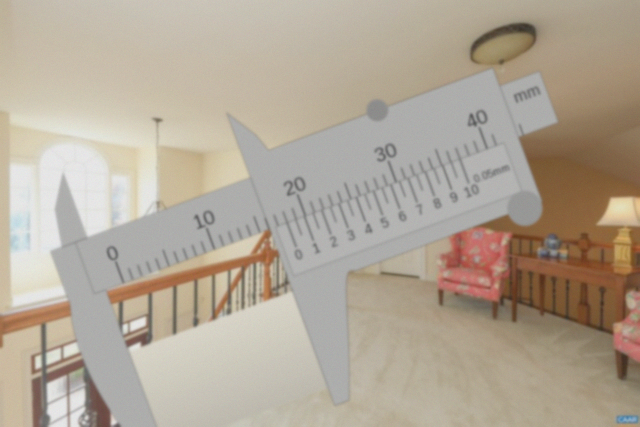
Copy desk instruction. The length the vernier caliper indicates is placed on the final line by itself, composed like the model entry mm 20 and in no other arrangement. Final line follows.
mm 18.0
